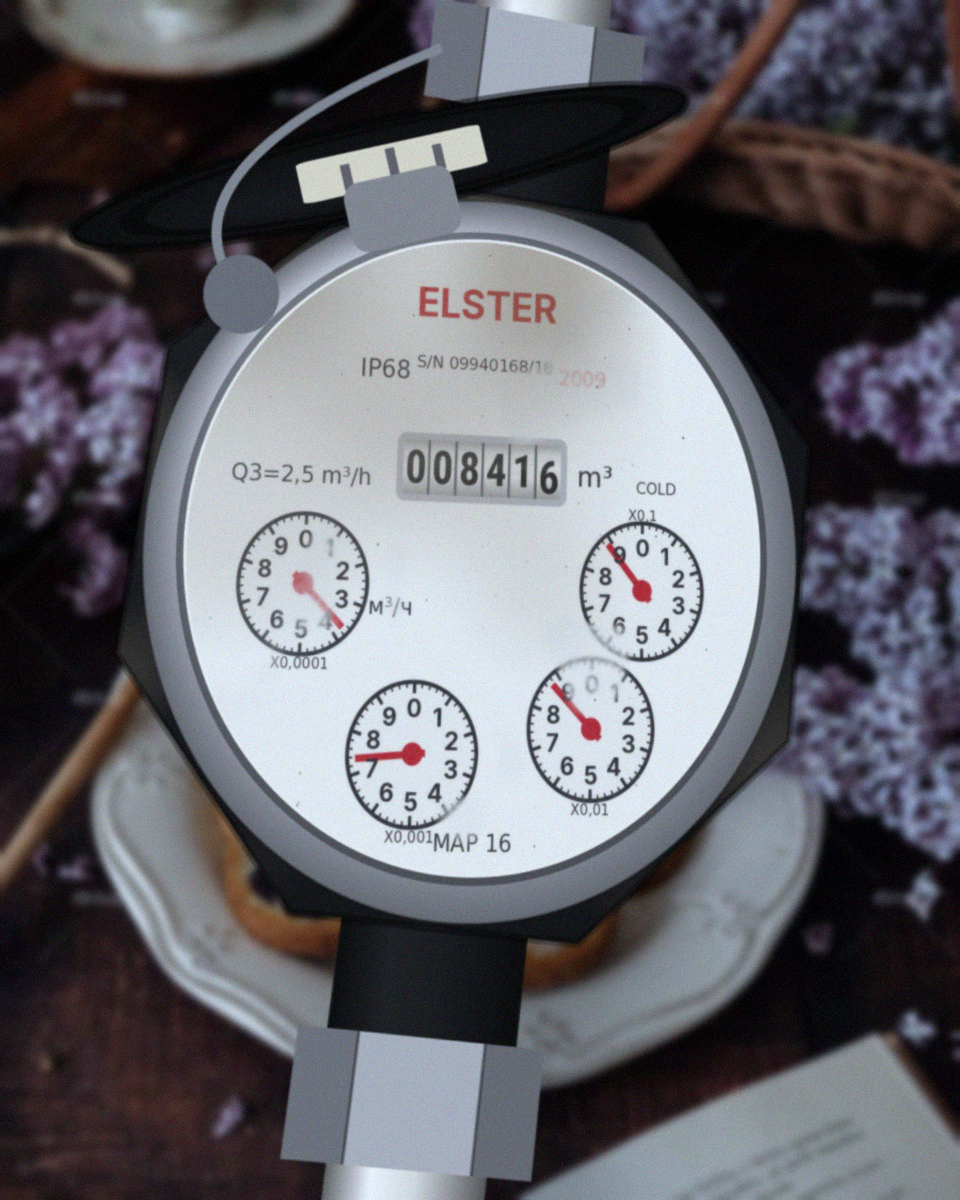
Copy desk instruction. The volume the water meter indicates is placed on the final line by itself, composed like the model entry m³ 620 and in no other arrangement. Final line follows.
m³ 8415.8873
